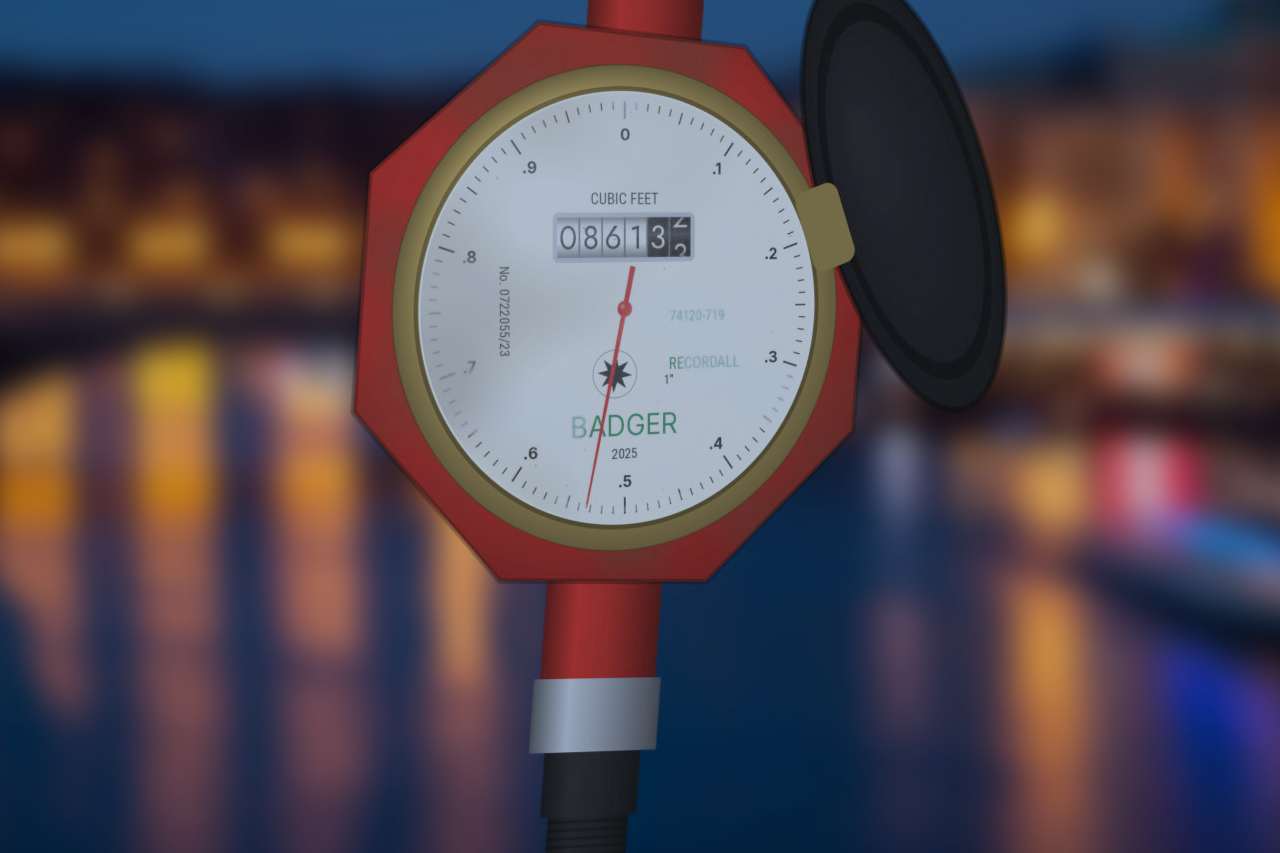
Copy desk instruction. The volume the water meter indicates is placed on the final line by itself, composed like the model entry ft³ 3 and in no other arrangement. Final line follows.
ft³ 86132.53
